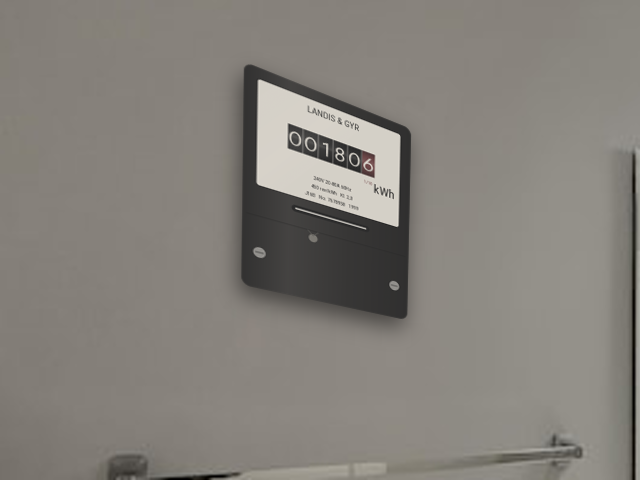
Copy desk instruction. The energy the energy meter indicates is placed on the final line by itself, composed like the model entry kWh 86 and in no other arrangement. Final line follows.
kWh 180.6
